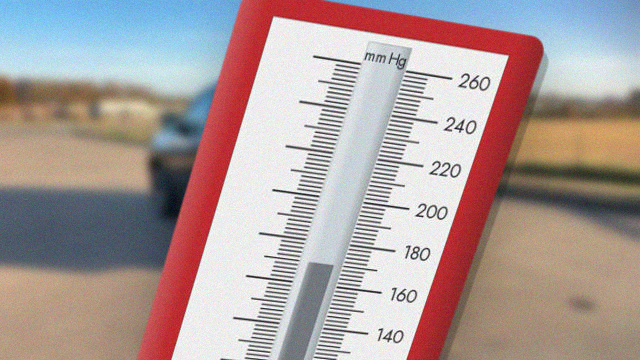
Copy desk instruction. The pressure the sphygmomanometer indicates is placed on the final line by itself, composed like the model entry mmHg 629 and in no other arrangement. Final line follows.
mmHg 170
